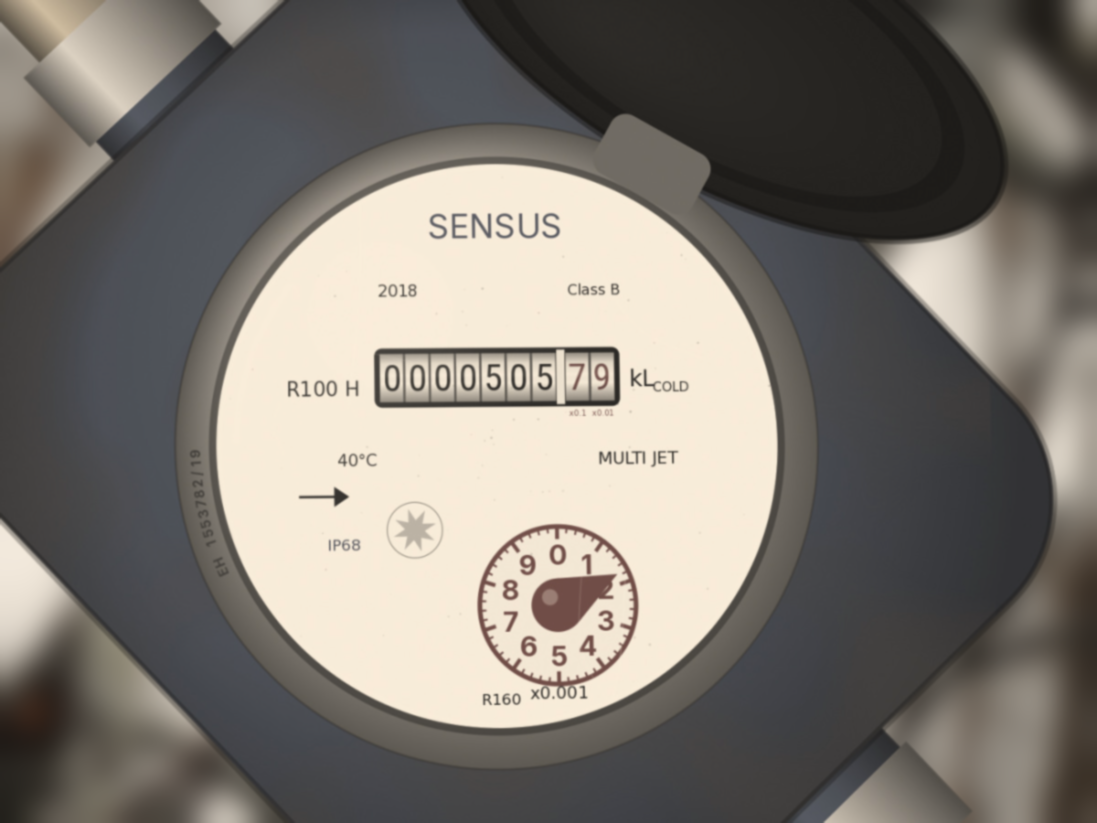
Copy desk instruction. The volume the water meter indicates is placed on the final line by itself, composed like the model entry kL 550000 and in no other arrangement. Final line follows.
kL 505.791
